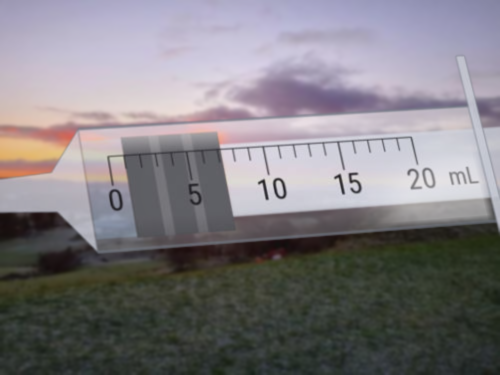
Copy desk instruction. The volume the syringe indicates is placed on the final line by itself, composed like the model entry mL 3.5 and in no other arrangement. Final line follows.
mL 1
